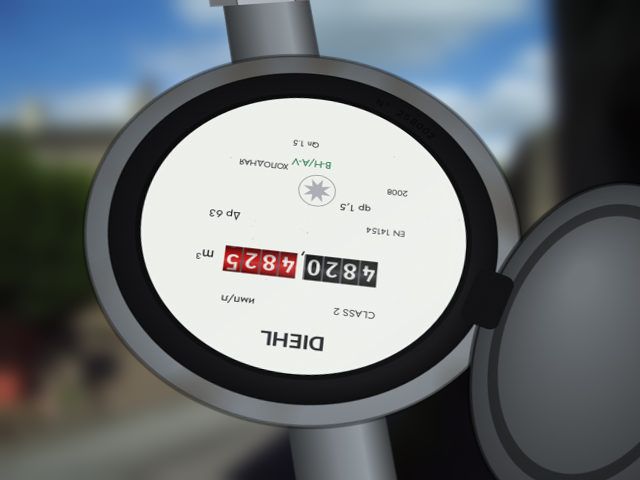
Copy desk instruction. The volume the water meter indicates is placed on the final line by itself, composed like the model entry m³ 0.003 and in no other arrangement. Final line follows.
m³ 4820.4825
